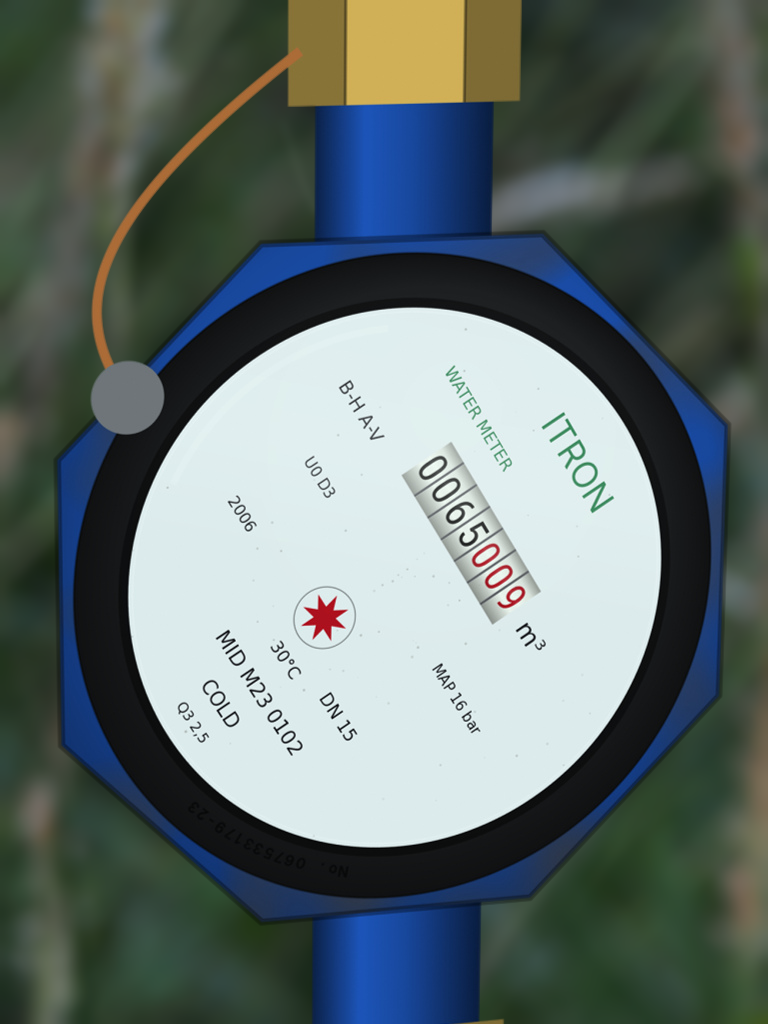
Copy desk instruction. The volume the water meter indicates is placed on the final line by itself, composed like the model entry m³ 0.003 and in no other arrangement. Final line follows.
m³ 65.009
